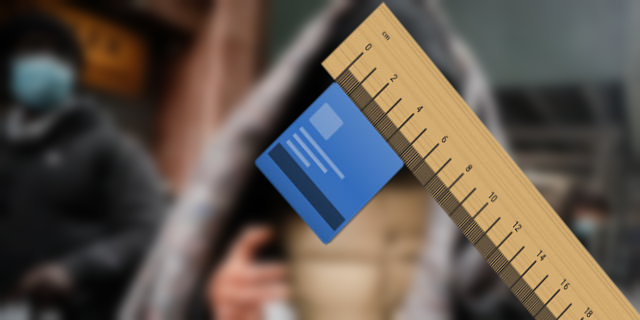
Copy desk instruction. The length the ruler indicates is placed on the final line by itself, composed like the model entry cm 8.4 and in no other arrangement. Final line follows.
cm 5.5
